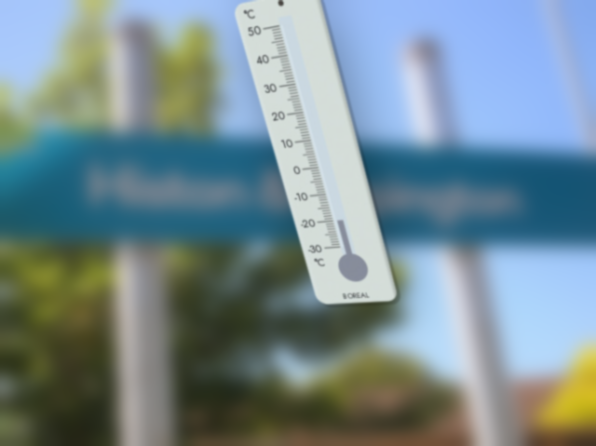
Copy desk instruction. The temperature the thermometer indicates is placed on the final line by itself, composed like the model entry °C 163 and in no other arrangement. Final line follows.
°C -20
